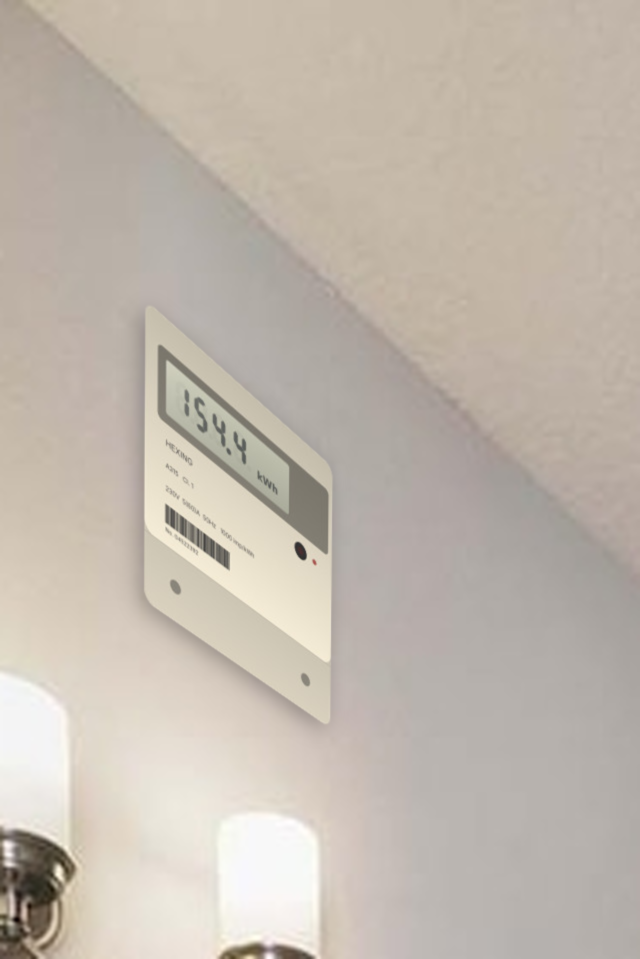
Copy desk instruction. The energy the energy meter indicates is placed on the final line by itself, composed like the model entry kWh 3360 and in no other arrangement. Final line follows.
kWh 154.4
